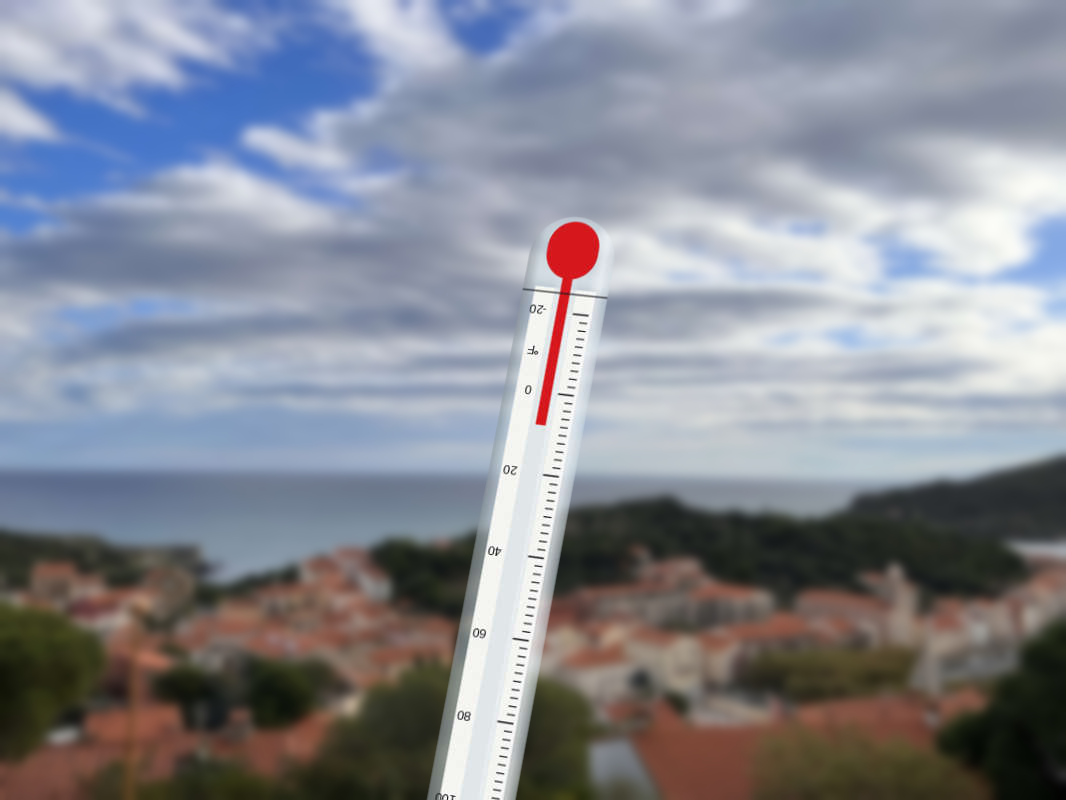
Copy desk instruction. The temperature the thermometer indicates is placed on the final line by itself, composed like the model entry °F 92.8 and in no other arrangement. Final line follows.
°F 8
